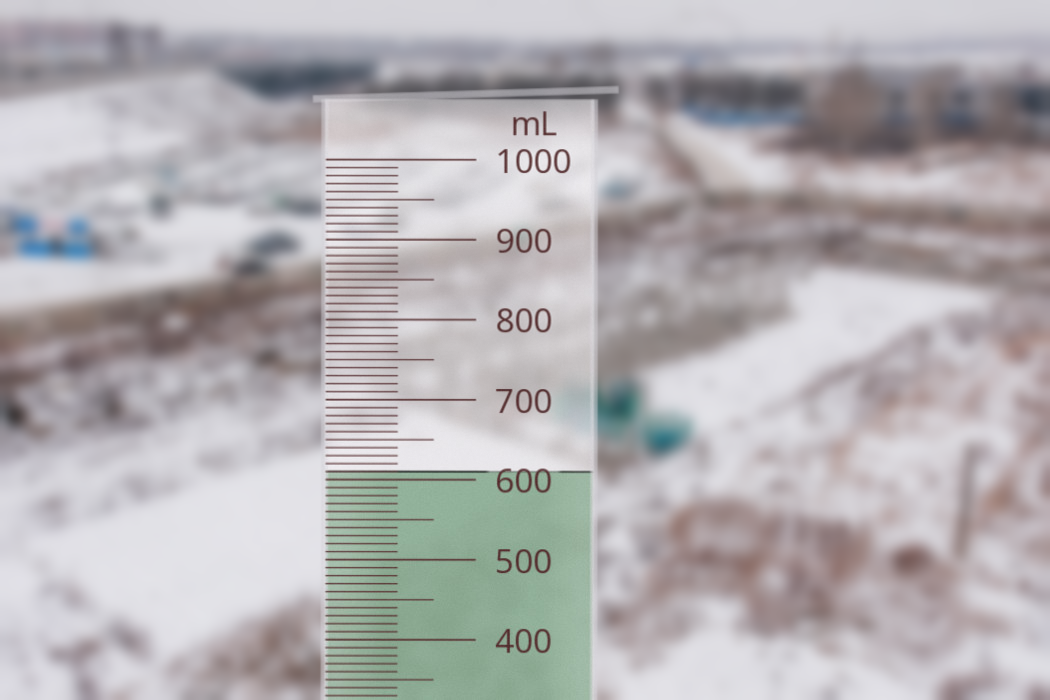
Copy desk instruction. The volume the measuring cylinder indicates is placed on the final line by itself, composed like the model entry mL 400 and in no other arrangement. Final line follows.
mL 610
